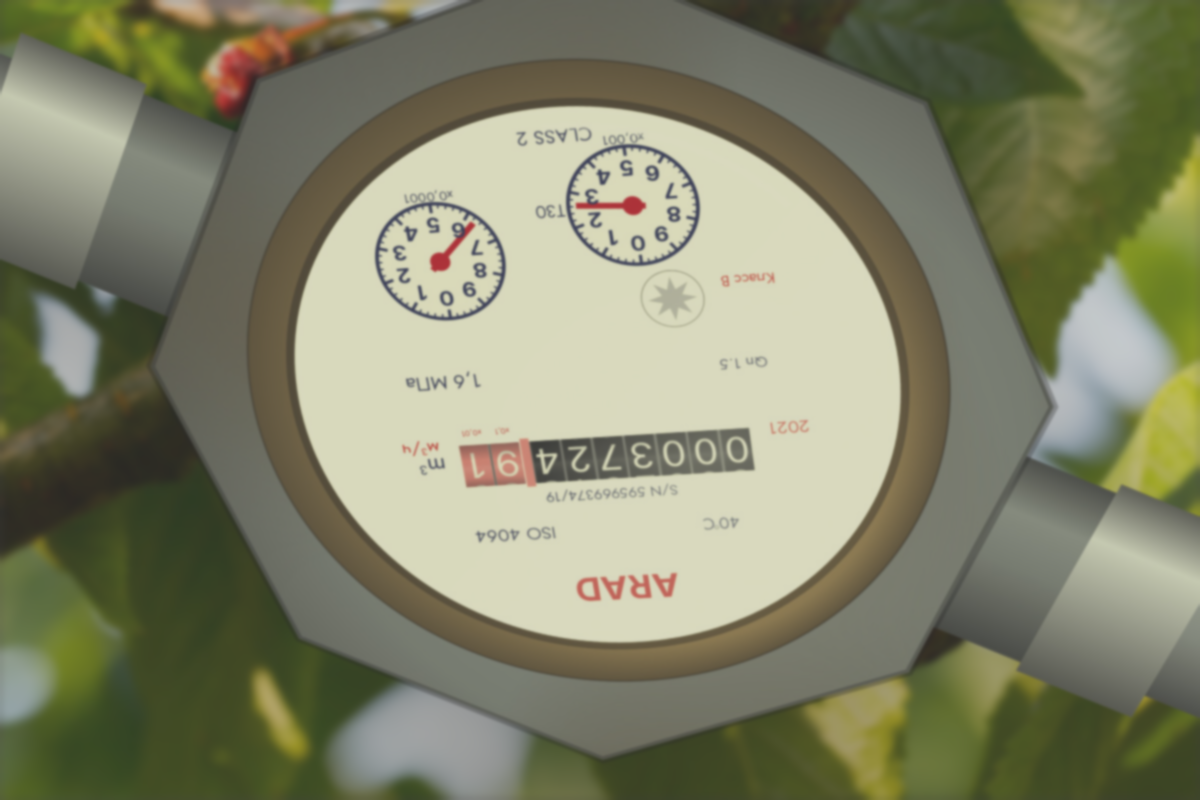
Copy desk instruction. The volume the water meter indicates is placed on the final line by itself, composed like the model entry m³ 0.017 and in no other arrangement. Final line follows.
m³ 3724.9126
